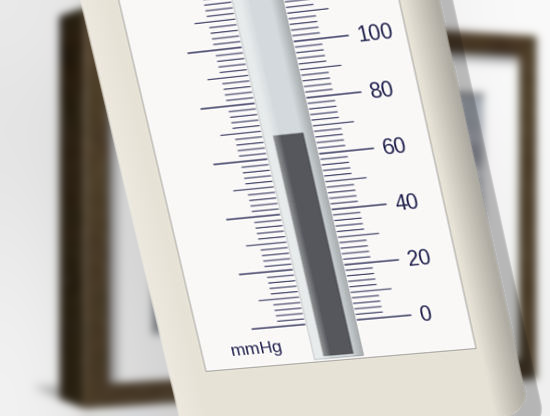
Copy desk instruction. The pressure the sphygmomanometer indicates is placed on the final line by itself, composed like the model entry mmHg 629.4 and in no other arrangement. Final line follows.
mmHg 68
